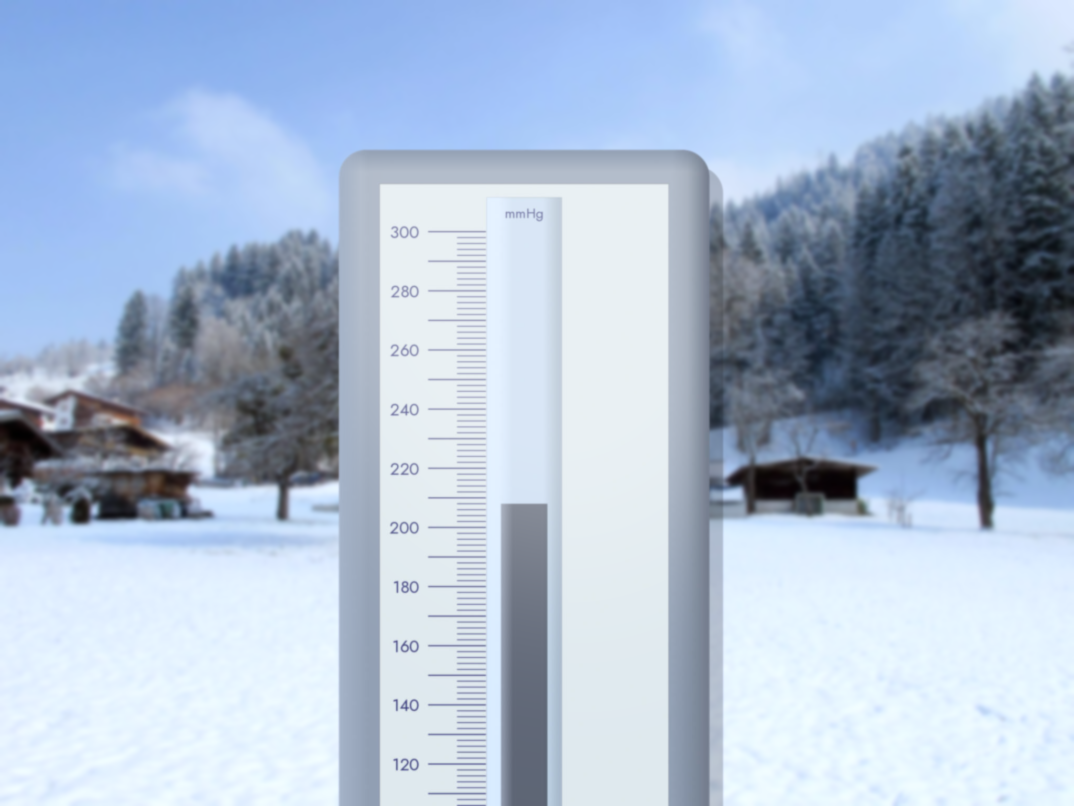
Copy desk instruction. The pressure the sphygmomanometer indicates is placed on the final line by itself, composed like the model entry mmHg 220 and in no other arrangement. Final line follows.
mmHg 208
